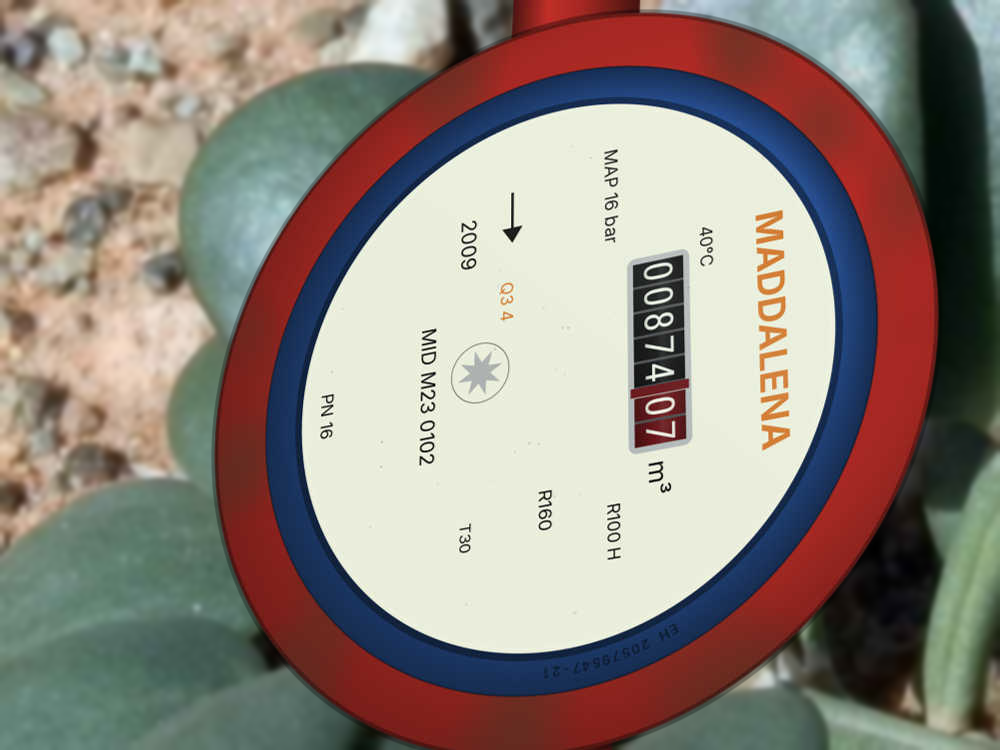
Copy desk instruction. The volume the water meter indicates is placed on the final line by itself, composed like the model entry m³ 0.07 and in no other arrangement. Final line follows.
m³ 874.07
